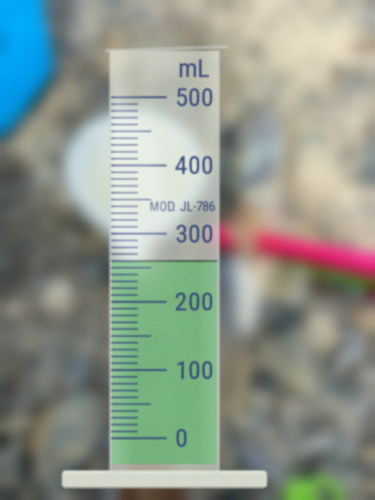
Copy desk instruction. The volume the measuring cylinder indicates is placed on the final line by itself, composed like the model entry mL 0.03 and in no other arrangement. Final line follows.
mL 260
